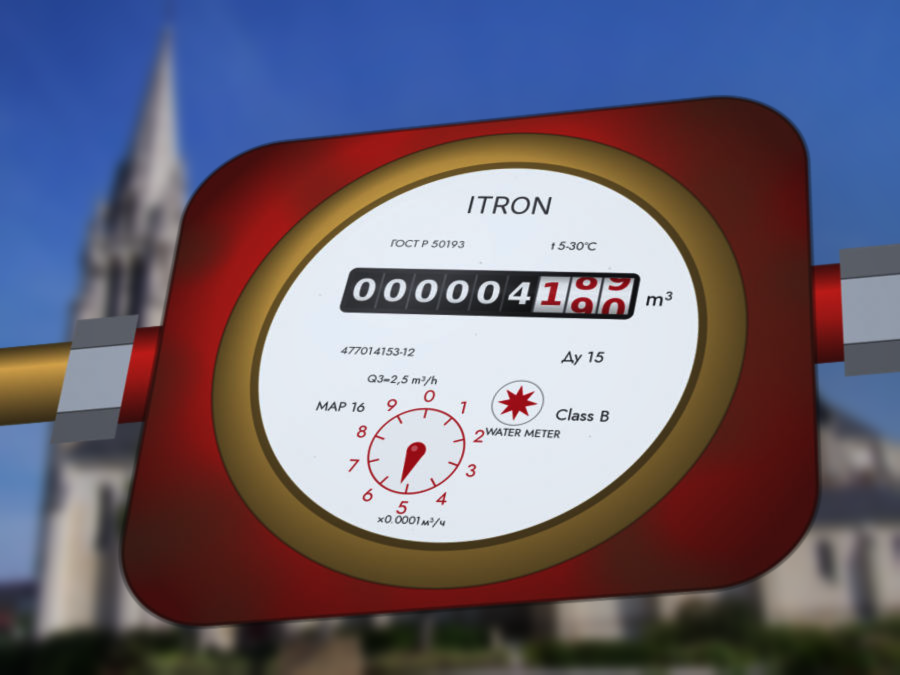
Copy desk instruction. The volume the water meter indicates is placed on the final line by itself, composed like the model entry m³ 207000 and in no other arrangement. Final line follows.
m³ 4.1895
